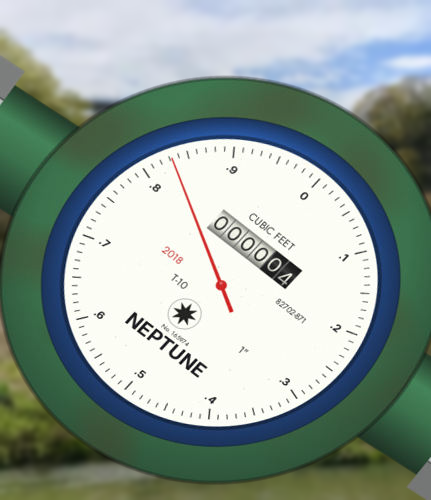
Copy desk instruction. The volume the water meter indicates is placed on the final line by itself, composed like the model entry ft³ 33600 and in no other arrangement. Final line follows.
ft³ 3.83
